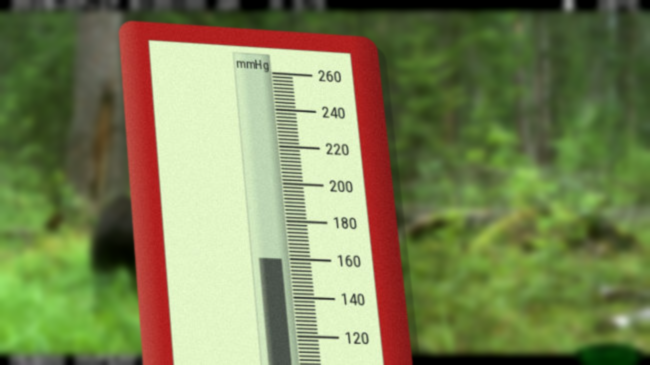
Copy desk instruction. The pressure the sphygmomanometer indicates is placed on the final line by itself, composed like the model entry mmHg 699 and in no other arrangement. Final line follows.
mmHg 160
